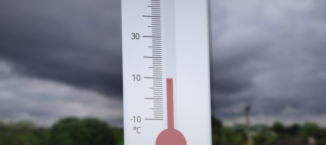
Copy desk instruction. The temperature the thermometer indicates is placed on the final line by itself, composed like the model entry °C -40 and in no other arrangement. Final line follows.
°C 10
